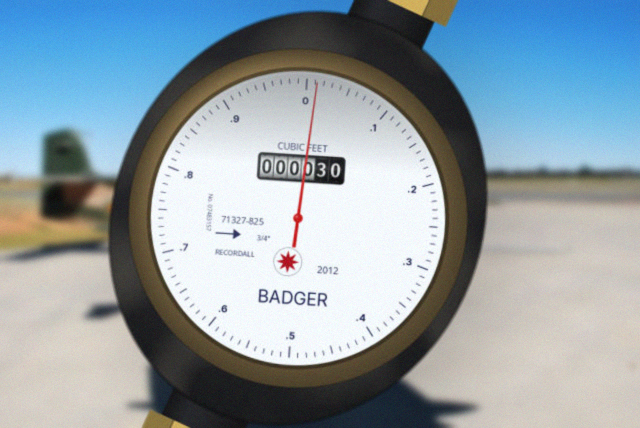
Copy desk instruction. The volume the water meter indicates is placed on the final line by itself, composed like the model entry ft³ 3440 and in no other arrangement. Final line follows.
ft³ 30.01
